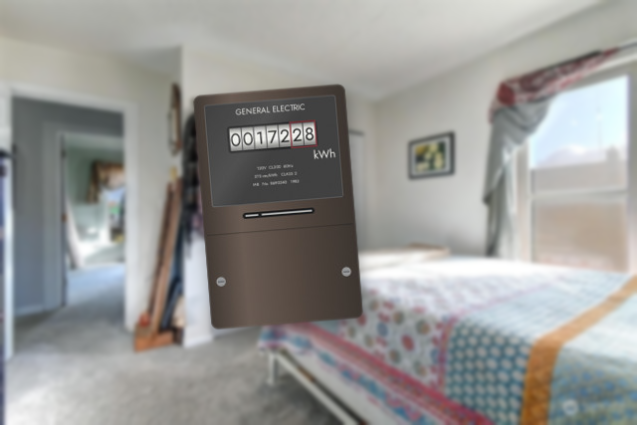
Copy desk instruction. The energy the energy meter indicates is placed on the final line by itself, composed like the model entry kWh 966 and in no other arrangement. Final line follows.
kWh 172.28
